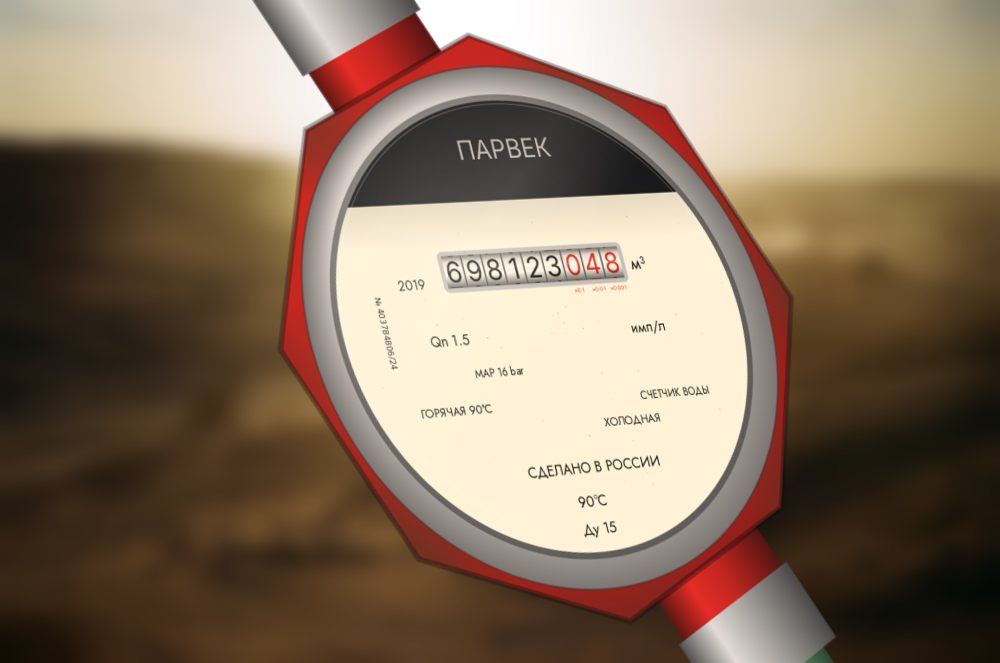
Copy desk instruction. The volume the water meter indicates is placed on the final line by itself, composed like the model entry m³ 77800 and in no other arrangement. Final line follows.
m³ 698123.048
